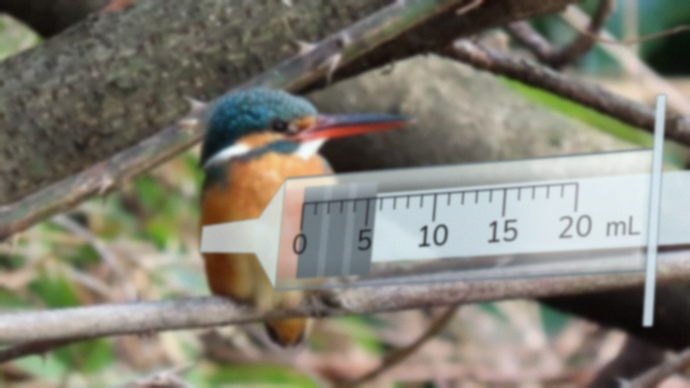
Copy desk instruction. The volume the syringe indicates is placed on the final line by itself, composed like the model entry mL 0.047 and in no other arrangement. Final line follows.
mL 0
